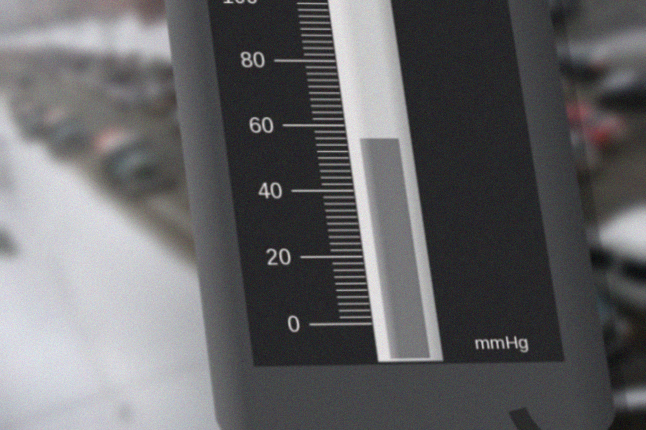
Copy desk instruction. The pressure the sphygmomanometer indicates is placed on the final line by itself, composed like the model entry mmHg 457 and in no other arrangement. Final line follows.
mmHg 56
